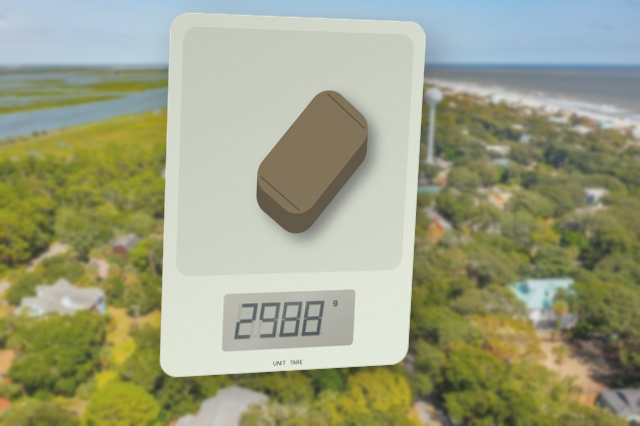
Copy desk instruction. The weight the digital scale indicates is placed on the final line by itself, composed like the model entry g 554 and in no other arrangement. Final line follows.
g 2988
